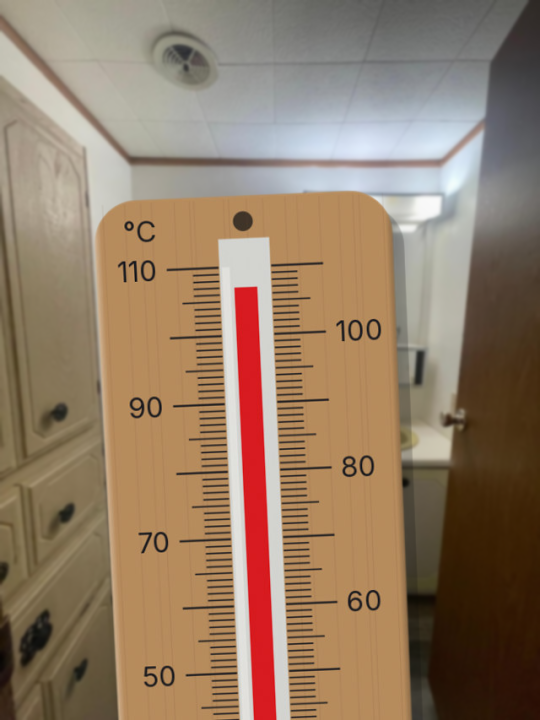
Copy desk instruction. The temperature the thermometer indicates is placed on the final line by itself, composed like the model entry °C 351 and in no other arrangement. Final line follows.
°C 107
